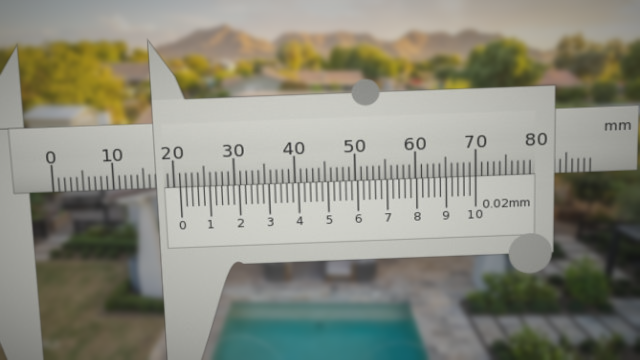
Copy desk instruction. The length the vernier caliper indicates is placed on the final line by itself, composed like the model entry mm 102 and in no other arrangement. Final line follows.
mm 21.0
